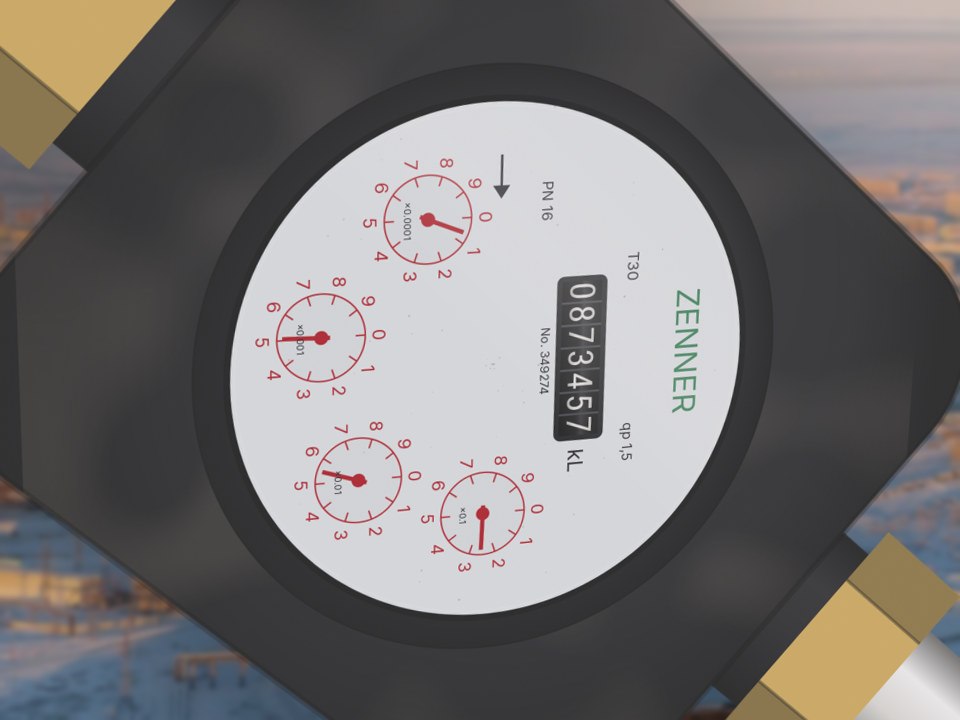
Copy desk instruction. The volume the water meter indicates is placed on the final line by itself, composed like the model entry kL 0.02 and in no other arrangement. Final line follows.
kL 873457.2550
